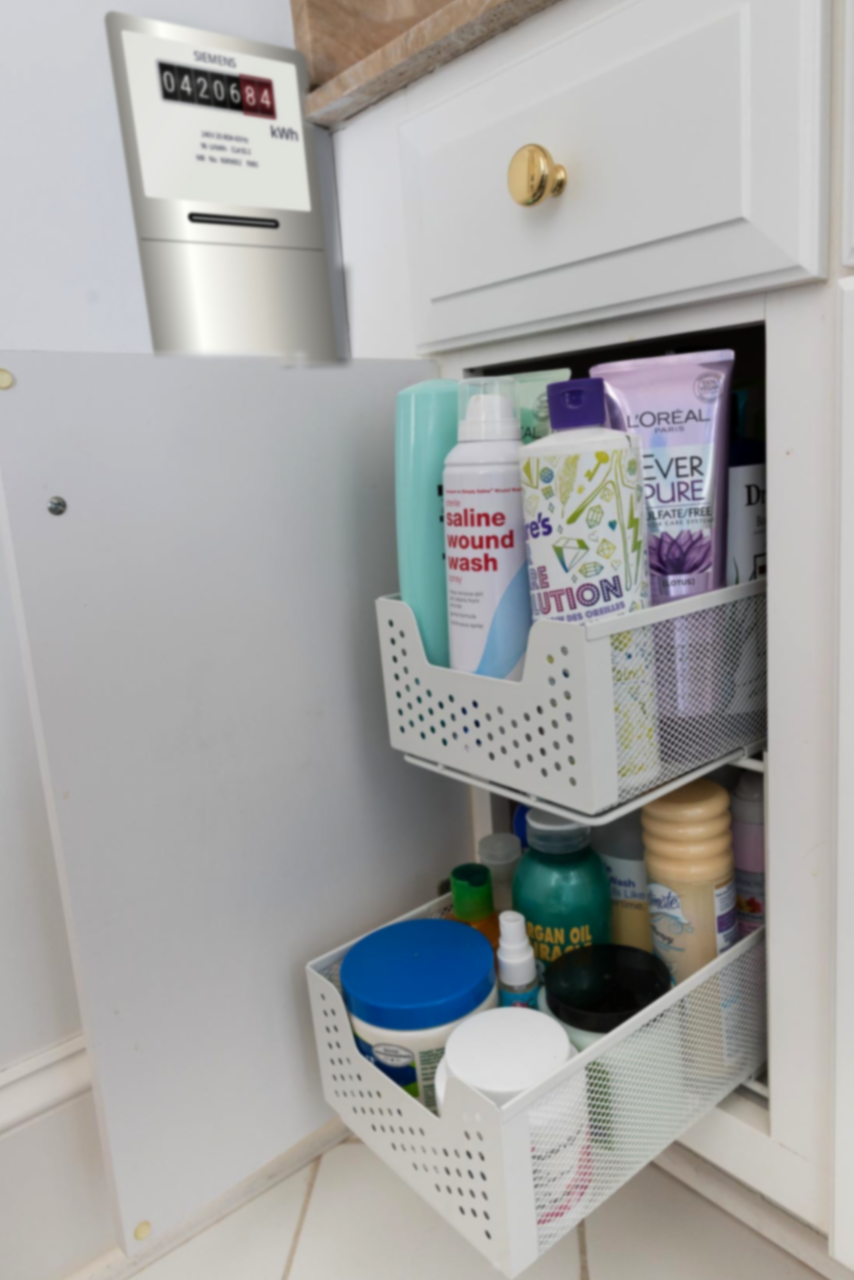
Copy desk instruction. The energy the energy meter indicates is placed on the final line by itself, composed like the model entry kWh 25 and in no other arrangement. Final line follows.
kWh 4206.84
